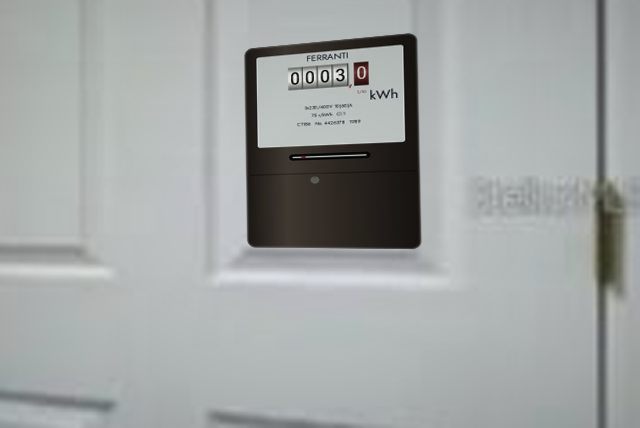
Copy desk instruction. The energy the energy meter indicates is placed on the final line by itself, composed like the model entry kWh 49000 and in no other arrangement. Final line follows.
kWh 3.0
